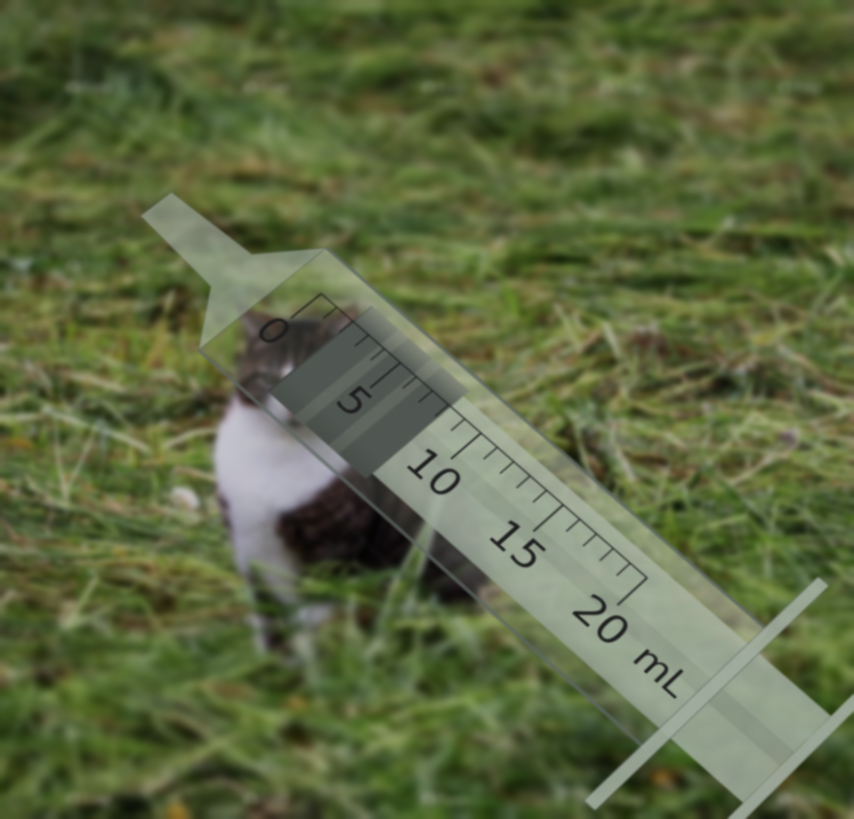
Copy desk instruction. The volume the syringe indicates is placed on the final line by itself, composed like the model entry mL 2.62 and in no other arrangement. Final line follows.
mL 2
